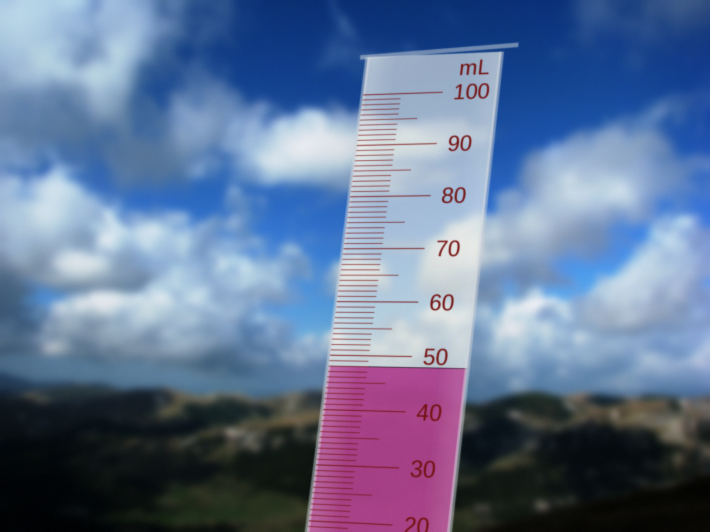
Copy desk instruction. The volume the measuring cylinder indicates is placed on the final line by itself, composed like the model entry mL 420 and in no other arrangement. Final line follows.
mL 48
